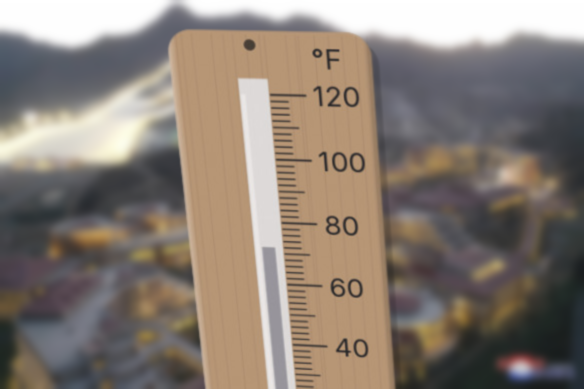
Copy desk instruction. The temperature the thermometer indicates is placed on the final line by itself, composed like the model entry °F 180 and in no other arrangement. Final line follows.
°F 72
